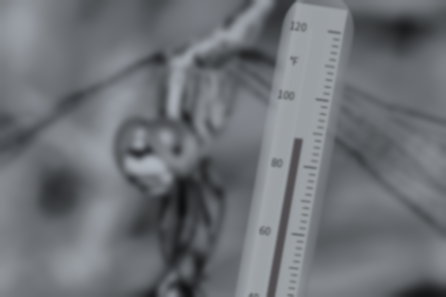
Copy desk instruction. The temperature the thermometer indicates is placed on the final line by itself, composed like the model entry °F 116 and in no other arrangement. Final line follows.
°F 88
